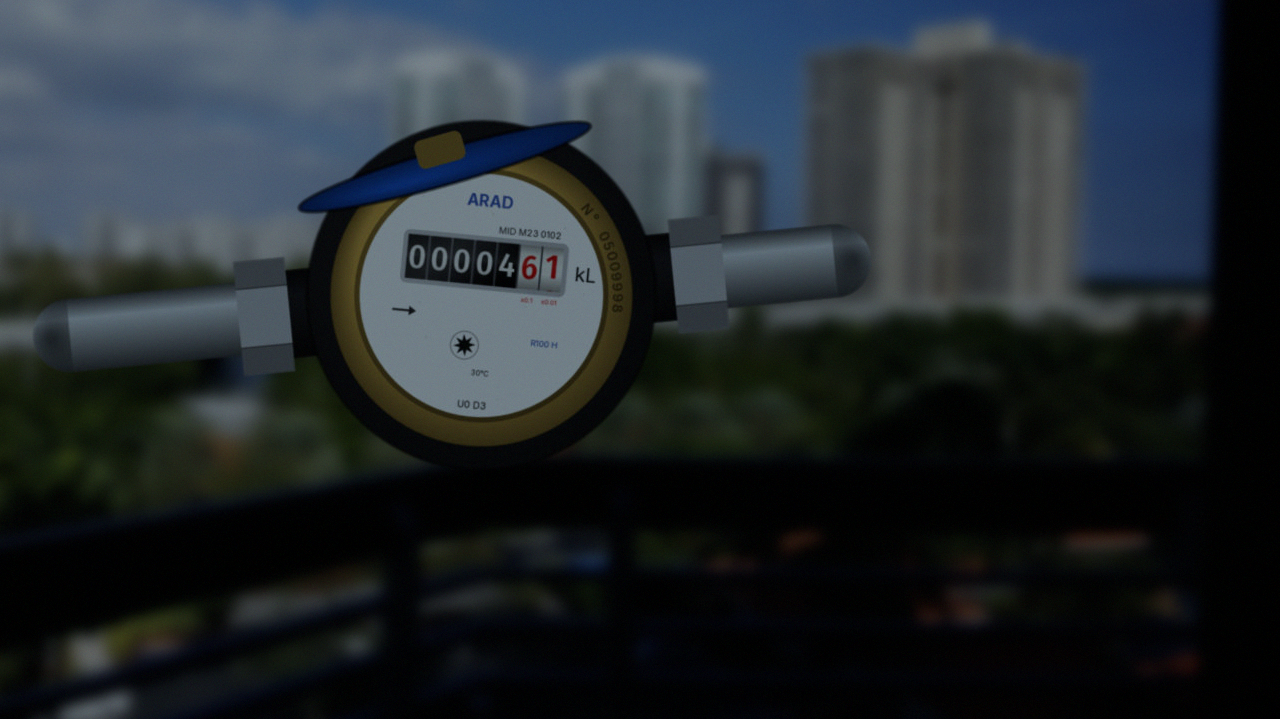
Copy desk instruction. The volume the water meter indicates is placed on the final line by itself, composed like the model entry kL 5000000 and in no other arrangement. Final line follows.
kL 4.61
